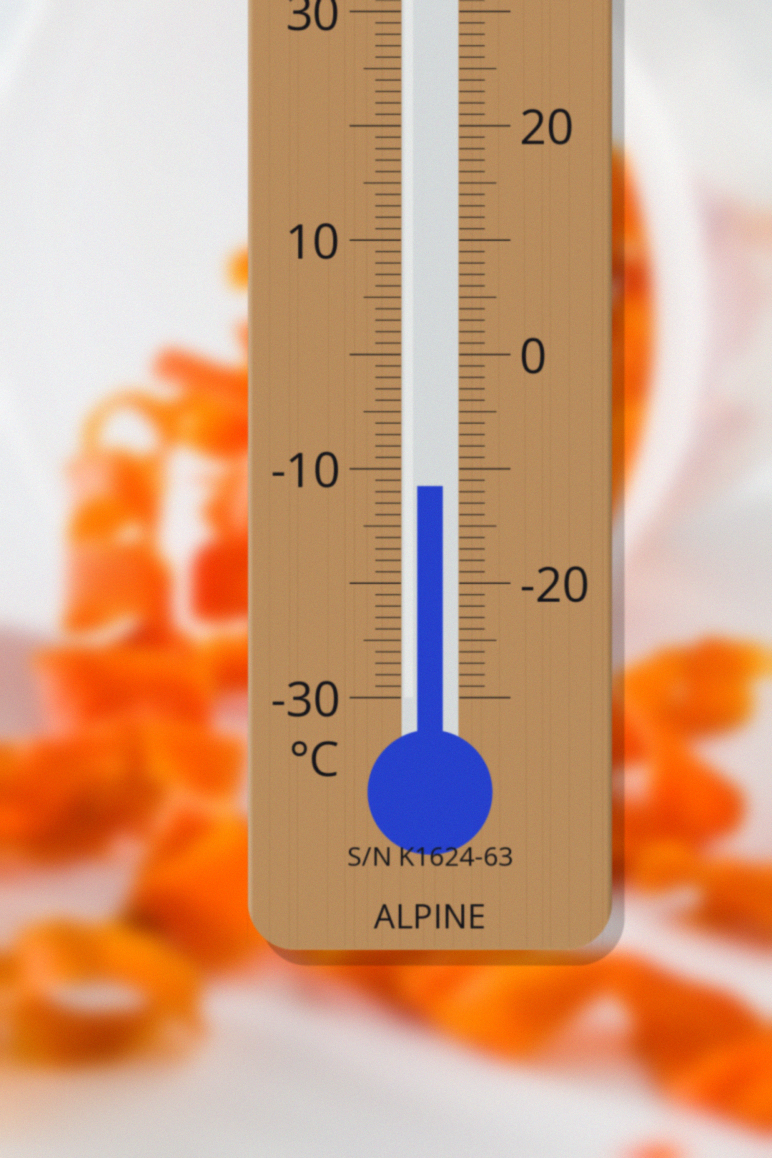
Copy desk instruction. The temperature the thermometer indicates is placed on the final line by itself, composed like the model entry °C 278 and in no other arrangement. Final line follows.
°C -11.5
